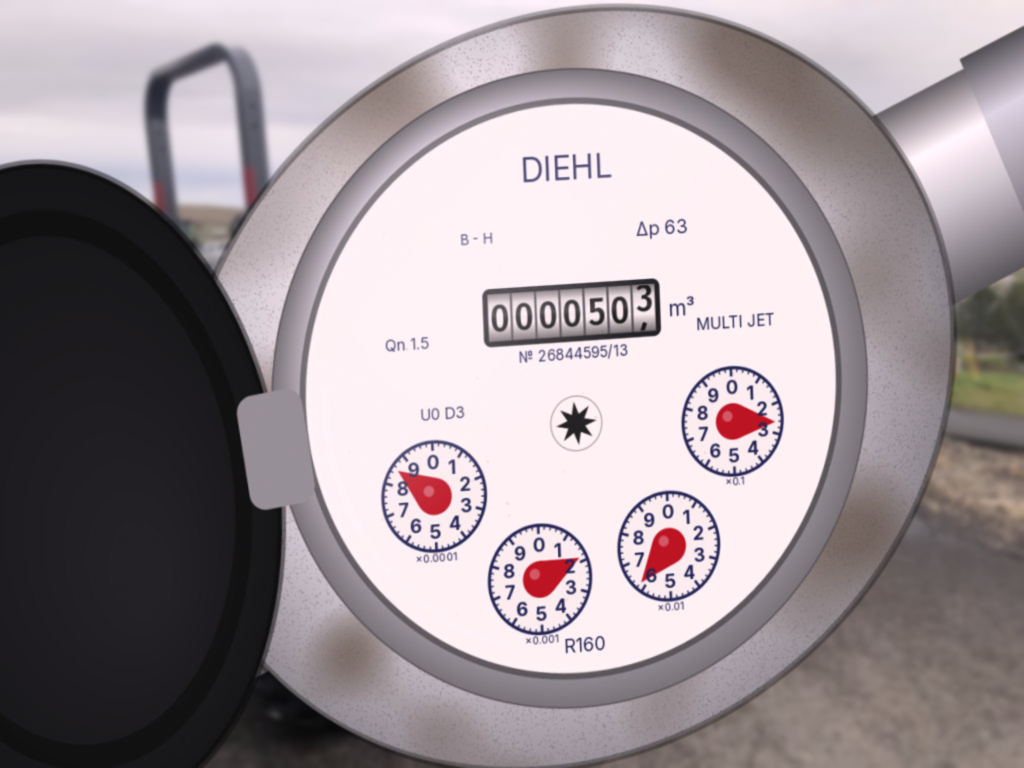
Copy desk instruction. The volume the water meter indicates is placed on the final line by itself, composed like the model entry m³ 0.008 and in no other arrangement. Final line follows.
m³ 503.2618
